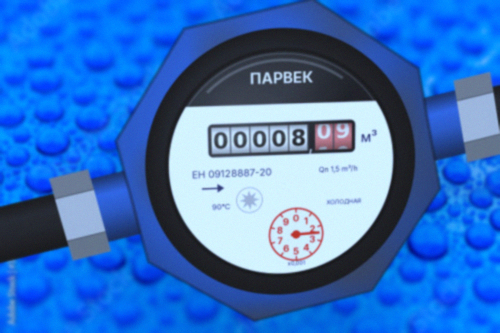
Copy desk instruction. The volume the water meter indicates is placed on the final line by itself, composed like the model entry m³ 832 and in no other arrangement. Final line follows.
m³ 8.092
